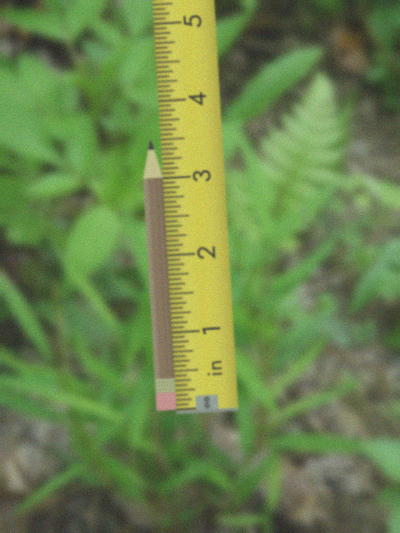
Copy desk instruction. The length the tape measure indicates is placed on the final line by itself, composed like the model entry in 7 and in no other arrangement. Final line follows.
in 3.5
